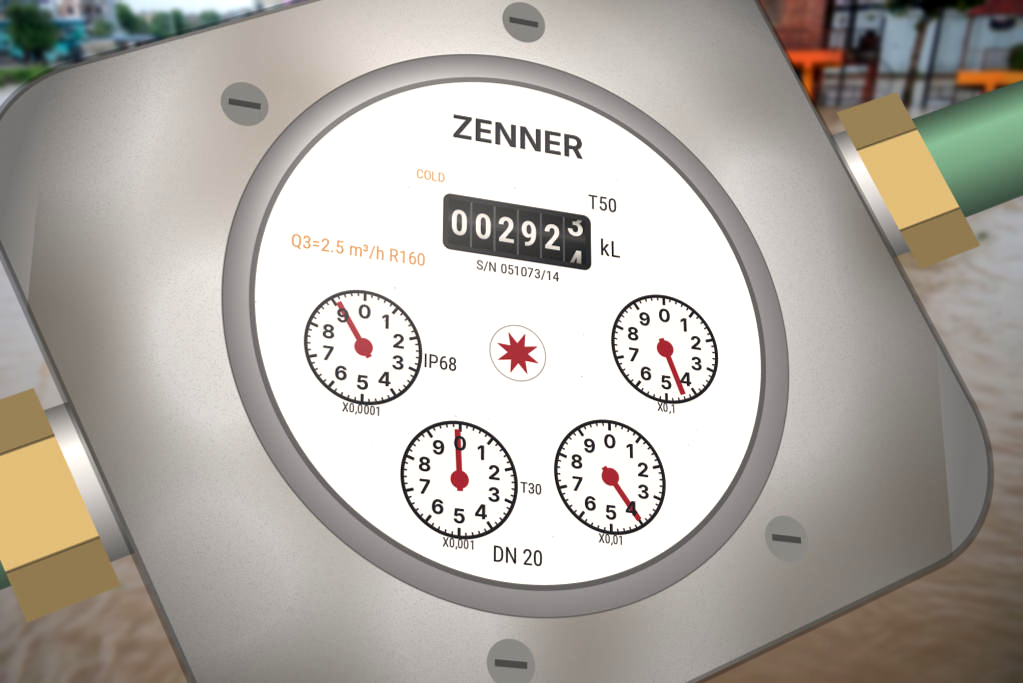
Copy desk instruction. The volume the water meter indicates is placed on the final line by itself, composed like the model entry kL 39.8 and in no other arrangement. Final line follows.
kL 2923.4399
